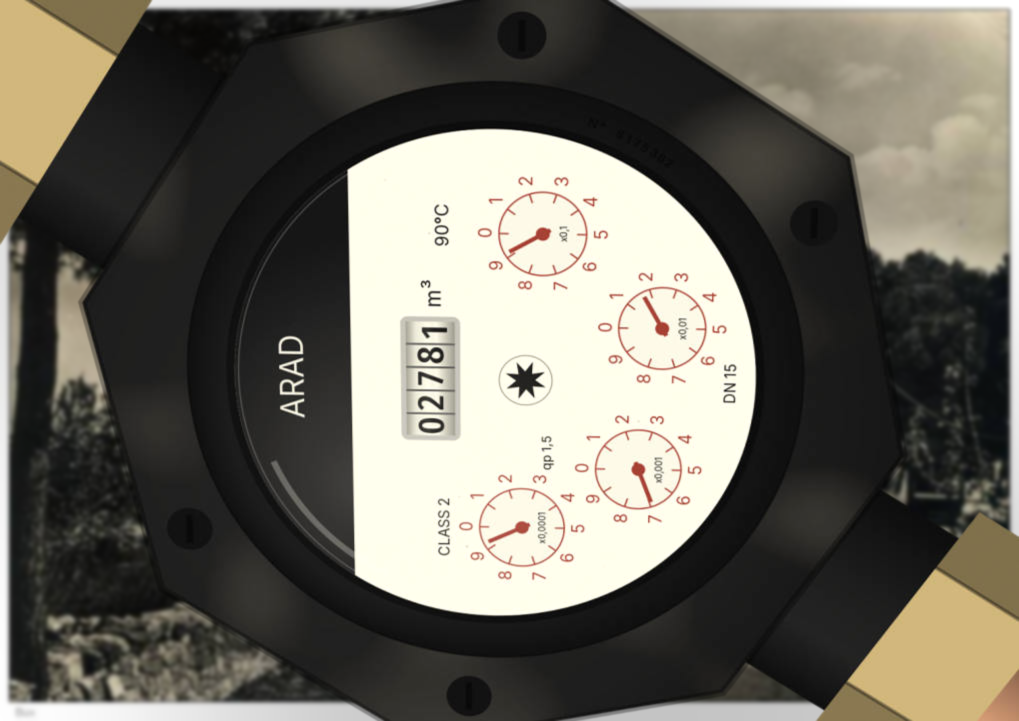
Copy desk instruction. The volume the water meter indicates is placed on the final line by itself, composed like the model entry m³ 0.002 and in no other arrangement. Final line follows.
m³ 2780.9169
